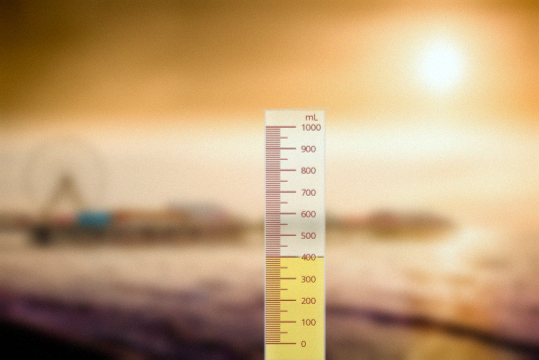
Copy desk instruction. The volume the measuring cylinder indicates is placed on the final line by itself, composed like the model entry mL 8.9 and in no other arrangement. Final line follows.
mL 400
